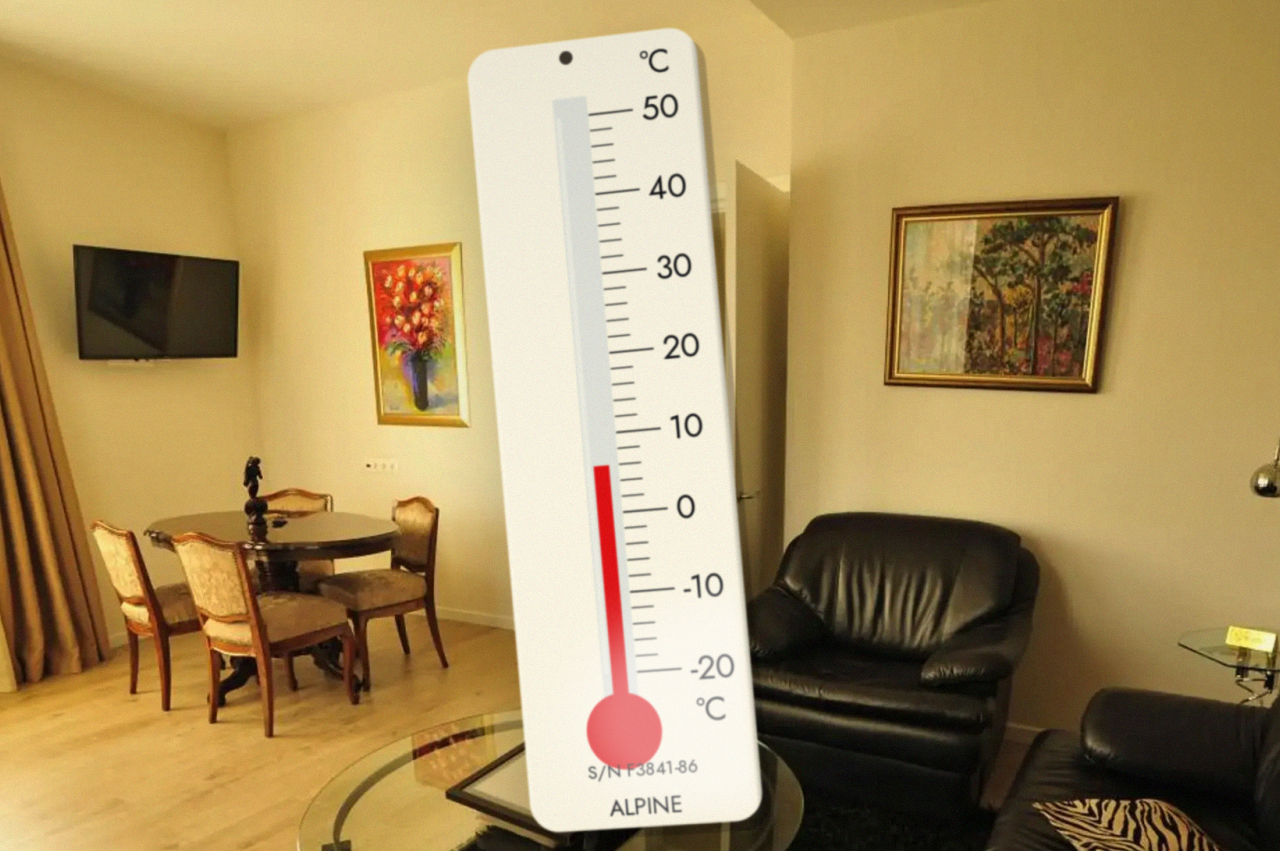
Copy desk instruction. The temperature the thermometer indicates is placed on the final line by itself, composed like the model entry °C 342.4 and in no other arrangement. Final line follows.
°C 6
